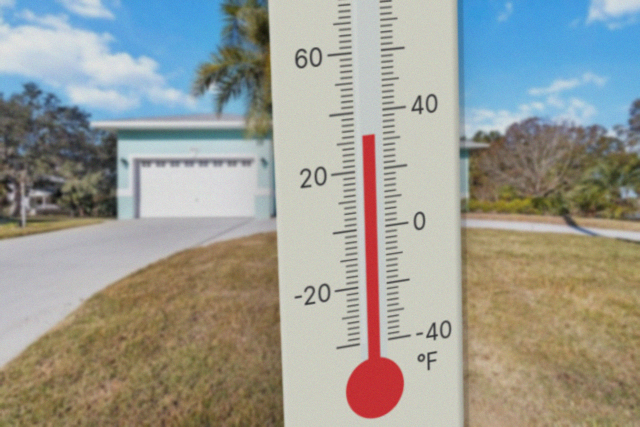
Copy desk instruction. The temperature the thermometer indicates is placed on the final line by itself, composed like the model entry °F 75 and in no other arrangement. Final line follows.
°F 32
